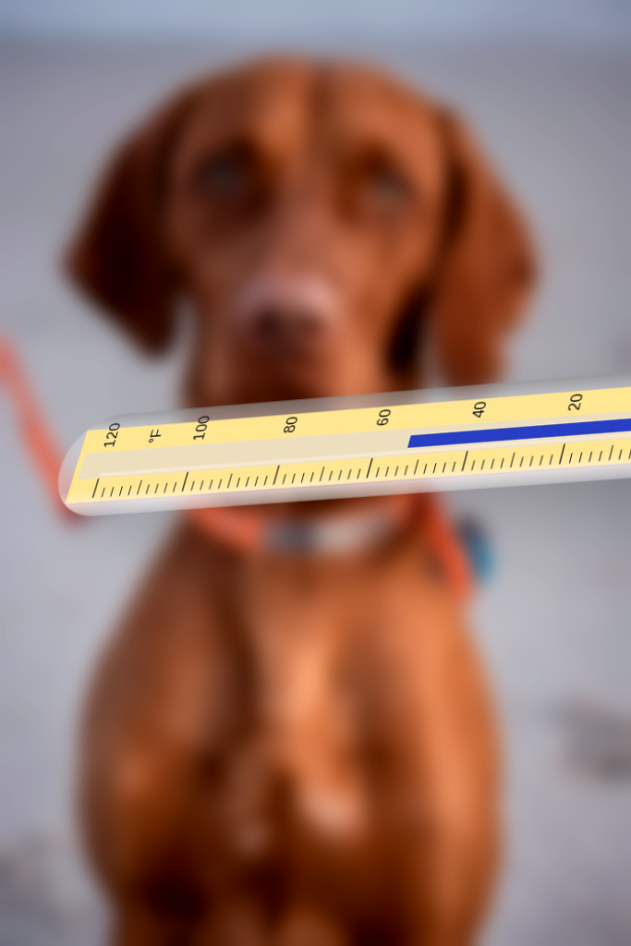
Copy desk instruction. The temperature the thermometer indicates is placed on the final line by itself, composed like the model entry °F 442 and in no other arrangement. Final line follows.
°F 53
